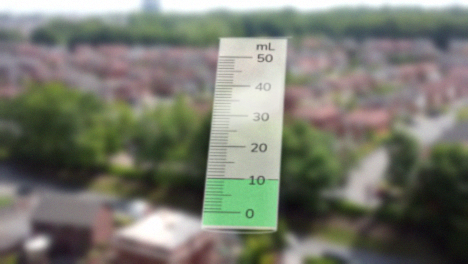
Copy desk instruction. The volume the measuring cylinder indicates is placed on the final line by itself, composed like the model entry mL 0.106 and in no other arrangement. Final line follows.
mL 10
